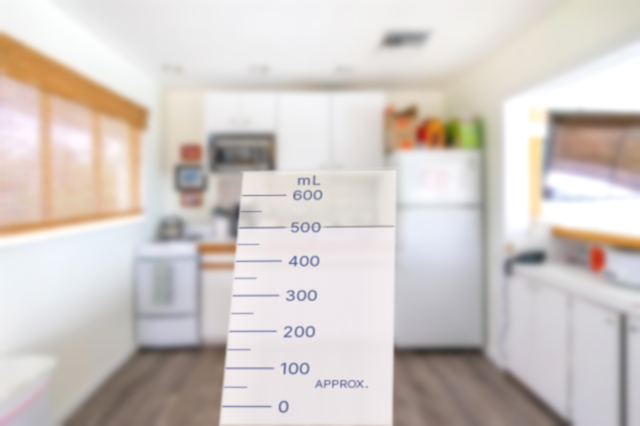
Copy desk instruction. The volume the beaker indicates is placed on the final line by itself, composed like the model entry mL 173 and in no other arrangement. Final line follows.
mL 500
